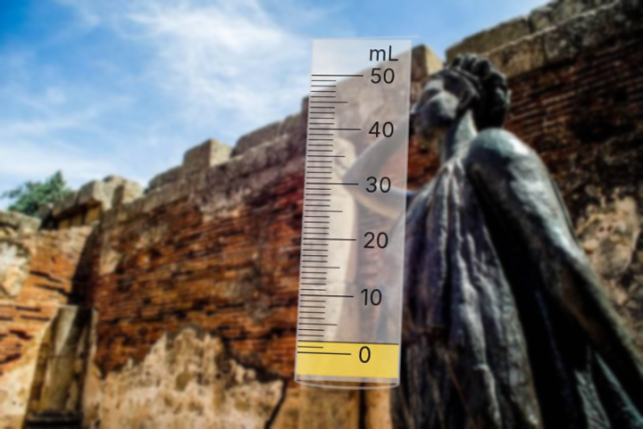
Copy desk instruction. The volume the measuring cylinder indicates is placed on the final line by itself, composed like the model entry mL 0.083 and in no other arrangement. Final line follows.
mL 2
